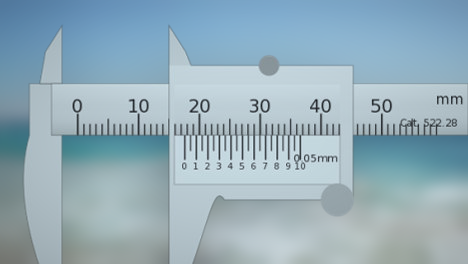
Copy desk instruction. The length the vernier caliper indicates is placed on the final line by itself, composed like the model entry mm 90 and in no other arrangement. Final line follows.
mm 17.6
